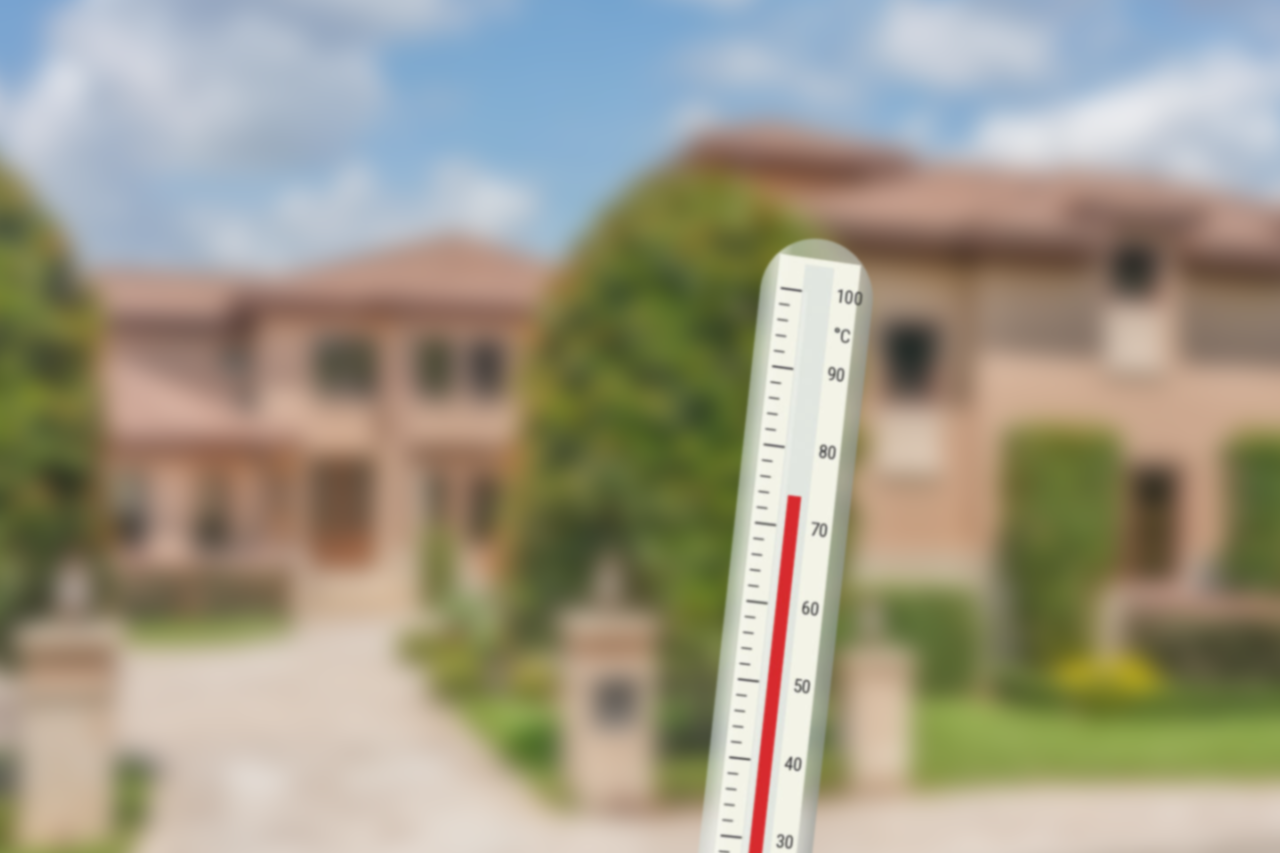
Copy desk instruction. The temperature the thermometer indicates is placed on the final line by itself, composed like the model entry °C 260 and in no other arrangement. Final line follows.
°C 74
